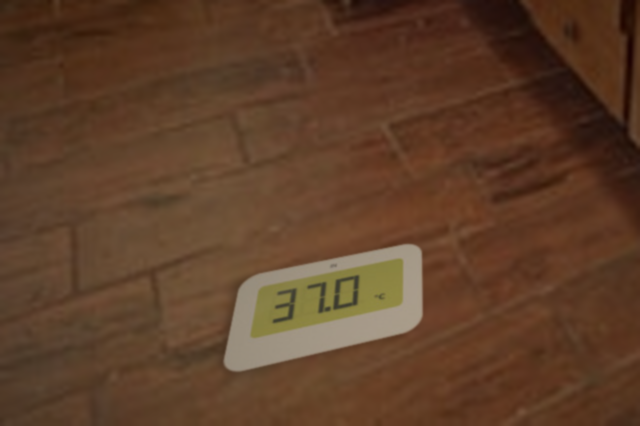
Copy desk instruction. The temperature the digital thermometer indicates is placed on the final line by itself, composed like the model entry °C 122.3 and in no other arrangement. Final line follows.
°C 37.0
